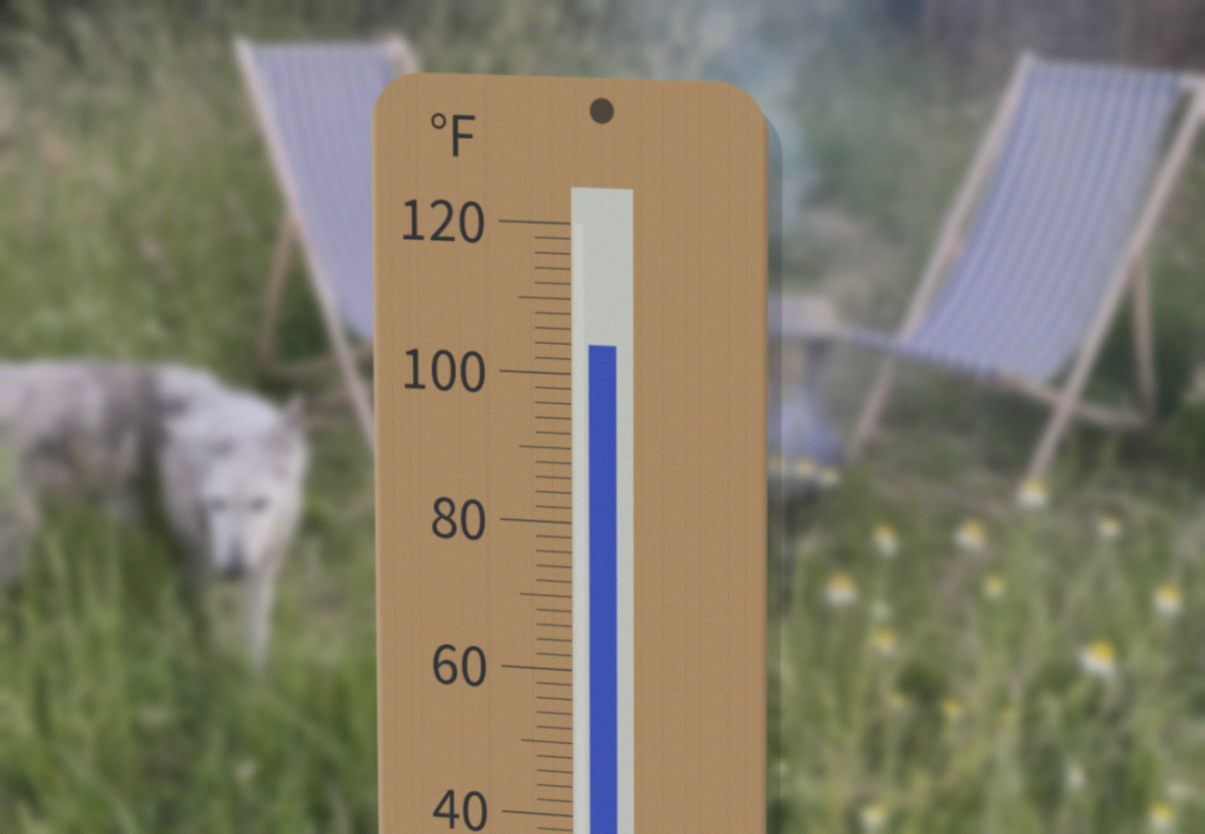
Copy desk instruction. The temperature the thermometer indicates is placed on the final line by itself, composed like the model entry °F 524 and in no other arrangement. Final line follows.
°F 104
